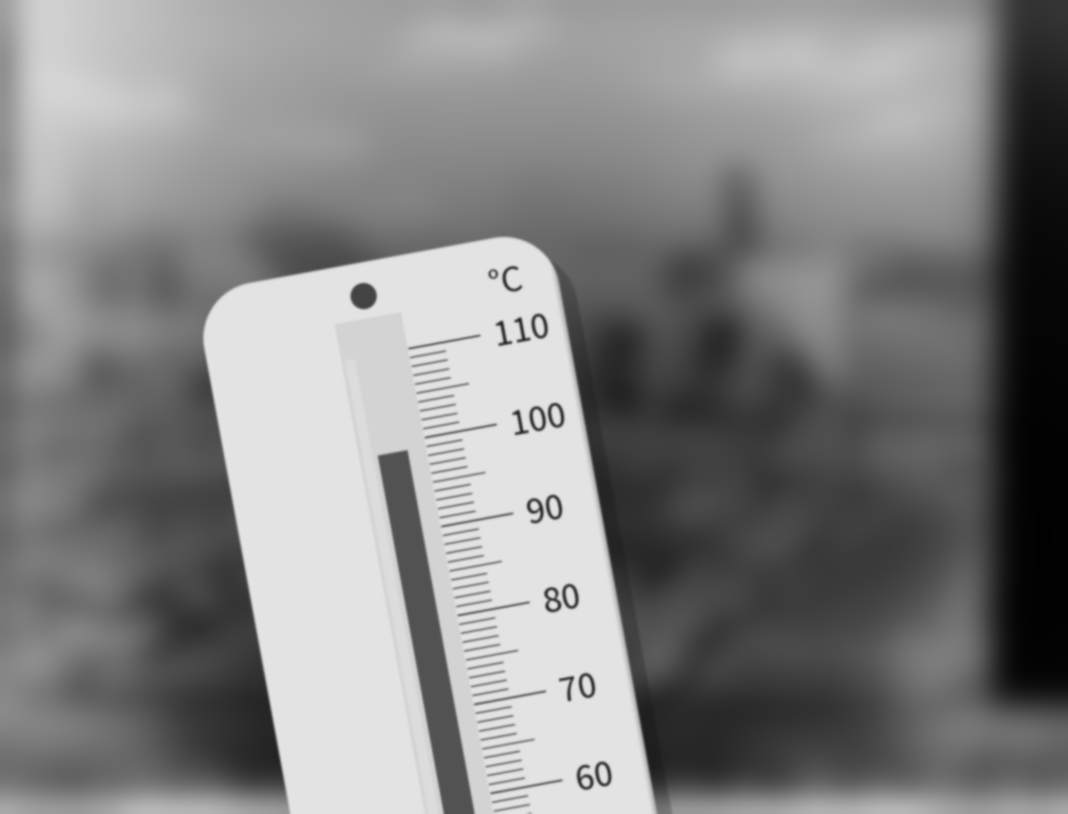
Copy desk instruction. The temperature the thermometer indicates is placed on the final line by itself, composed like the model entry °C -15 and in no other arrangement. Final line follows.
°C 99
